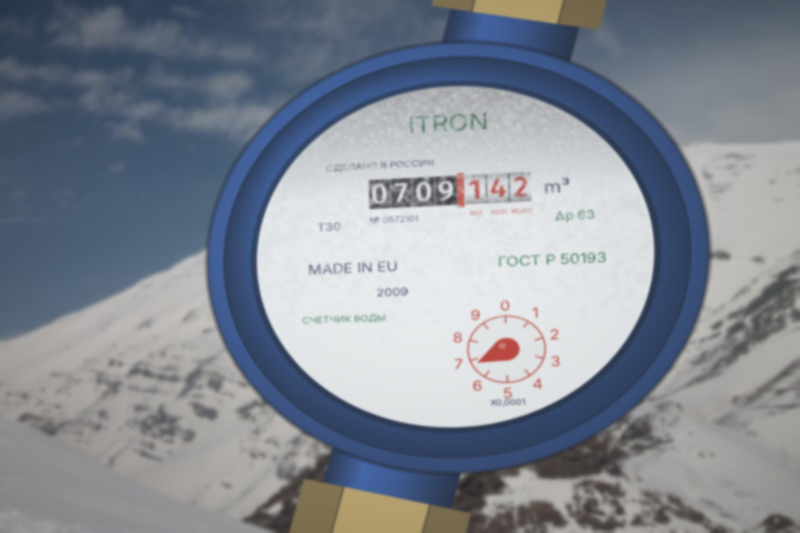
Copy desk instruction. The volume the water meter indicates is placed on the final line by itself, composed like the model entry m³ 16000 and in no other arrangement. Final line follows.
m³ 709.1426
